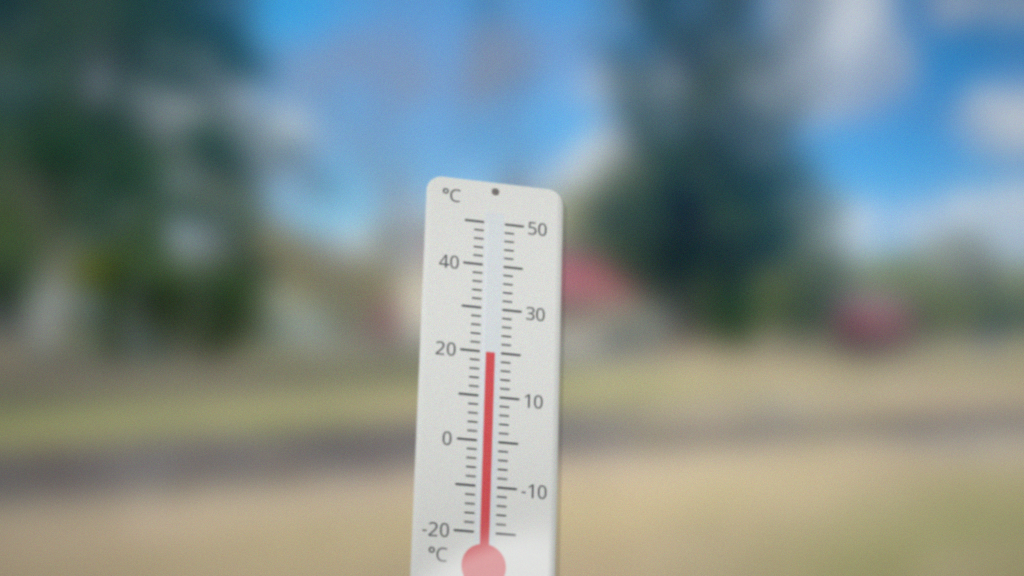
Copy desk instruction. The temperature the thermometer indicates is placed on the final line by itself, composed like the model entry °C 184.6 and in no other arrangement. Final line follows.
°C 20
